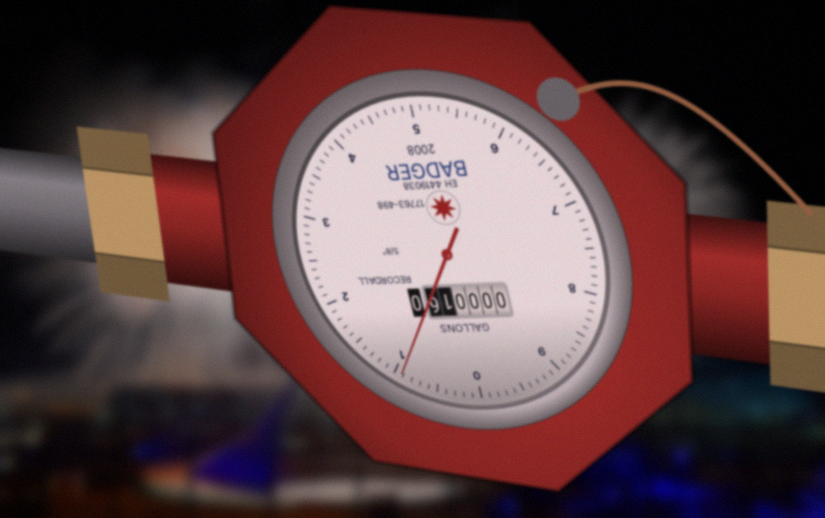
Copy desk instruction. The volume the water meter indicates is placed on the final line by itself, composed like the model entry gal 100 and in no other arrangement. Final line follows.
gal 160.9
